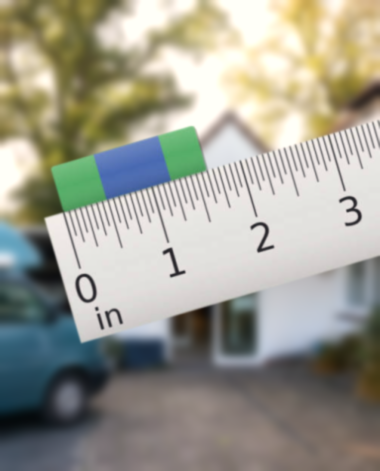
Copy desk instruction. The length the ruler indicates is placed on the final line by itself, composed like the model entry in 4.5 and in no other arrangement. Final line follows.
in 1.625
